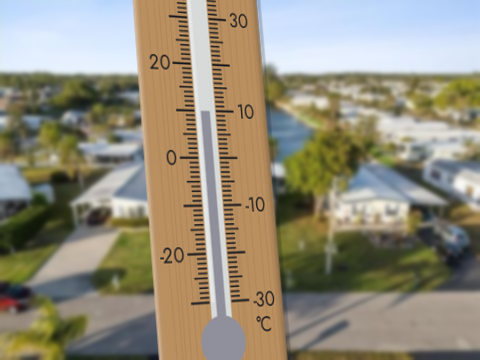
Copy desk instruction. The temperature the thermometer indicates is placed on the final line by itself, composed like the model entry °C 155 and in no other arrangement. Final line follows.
°C 10
